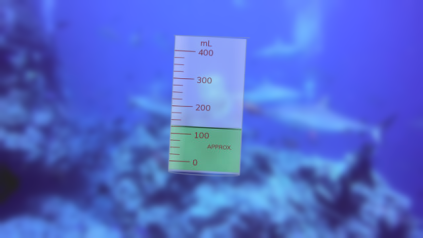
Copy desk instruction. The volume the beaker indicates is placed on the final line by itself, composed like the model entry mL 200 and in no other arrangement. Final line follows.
mL 125
